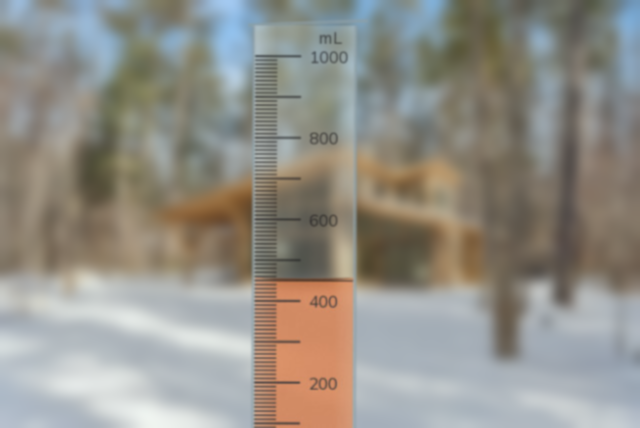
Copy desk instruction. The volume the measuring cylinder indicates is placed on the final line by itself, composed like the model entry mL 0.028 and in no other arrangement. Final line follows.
mL 450
